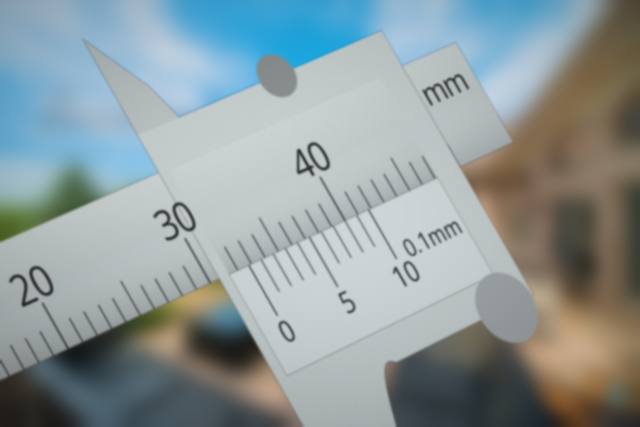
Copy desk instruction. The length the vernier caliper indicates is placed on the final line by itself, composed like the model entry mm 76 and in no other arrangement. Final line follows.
mm 32.8
